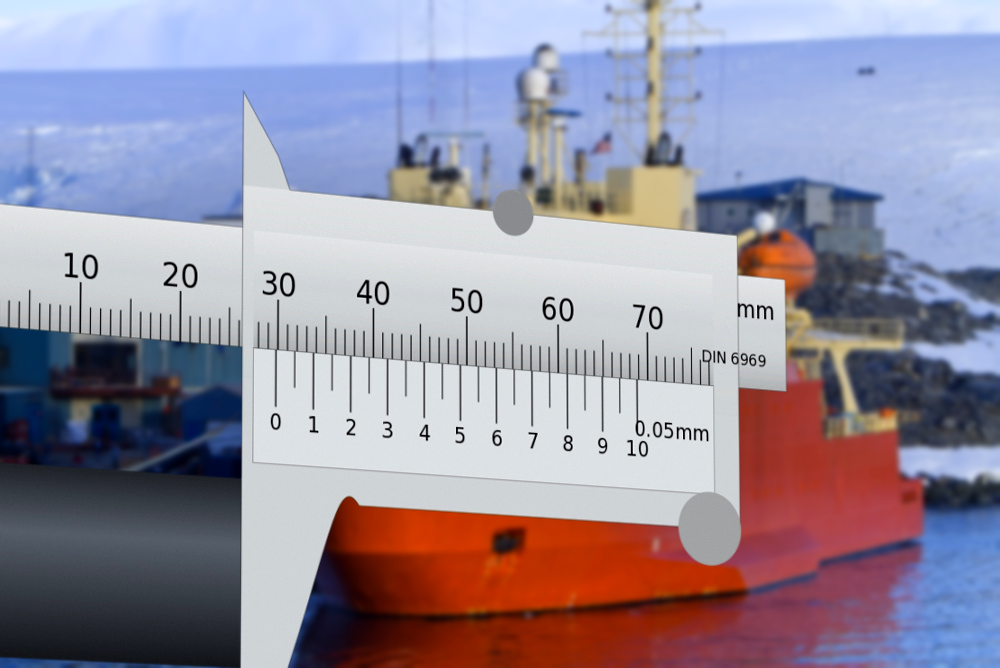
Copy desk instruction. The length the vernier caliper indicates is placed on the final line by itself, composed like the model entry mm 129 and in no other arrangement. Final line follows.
mm 29.8
